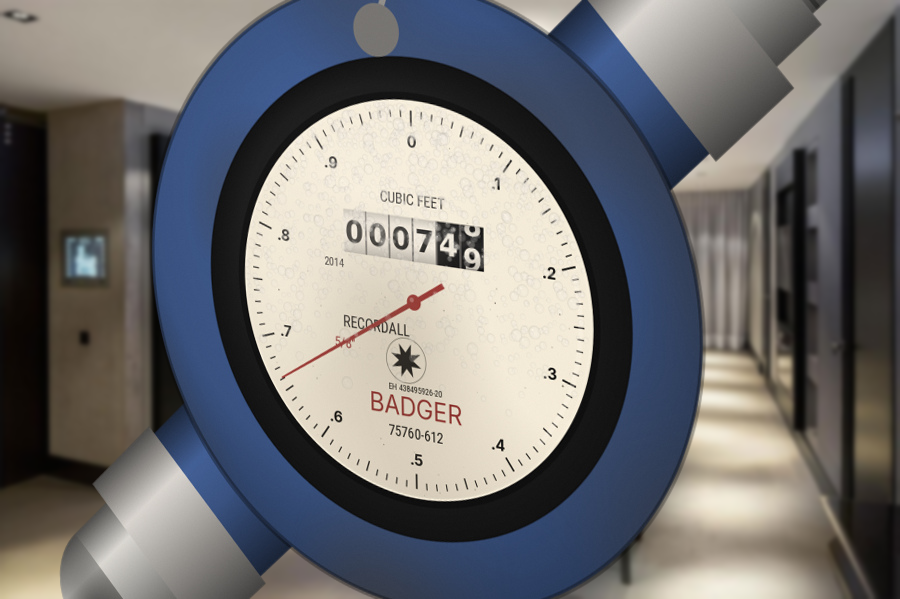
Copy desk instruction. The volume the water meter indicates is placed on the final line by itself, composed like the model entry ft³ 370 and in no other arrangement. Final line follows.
ft³ 748.66
